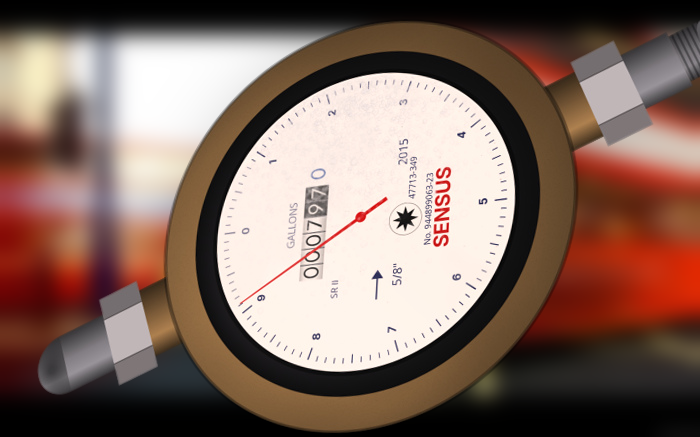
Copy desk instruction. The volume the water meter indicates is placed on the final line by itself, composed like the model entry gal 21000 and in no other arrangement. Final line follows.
gal 7969.1
